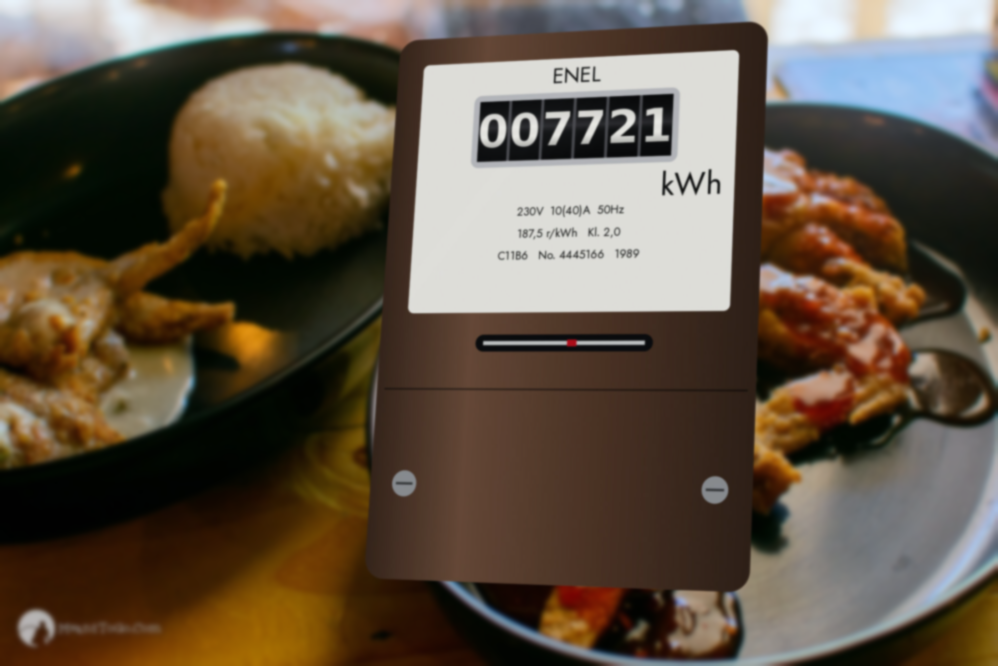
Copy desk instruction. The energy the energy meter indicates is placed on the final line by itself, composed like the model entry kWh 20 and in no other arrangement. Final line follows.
kWh 7721
